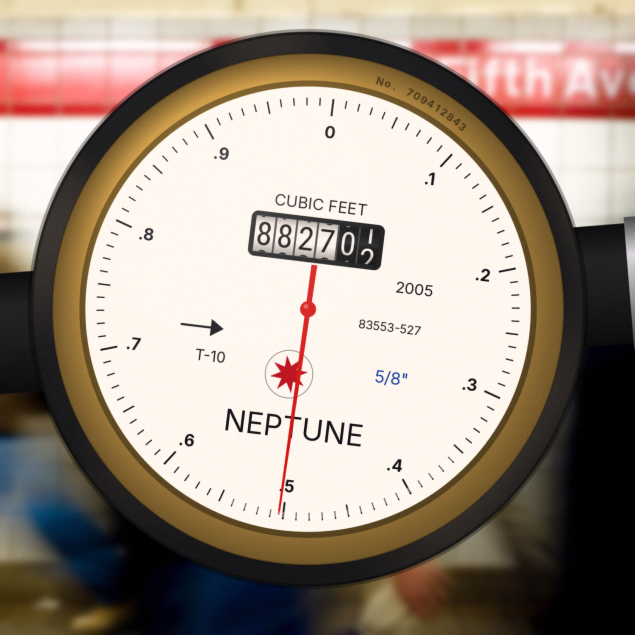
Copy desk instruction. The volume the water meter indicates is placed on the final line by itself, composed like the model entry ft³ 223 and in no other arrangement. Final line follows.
ft³ 882701.50
